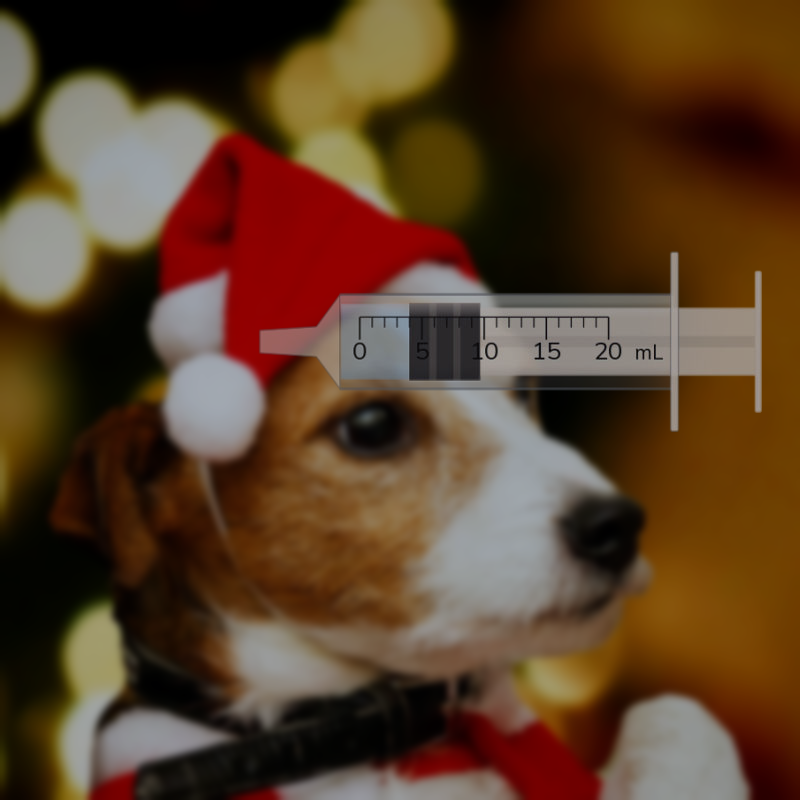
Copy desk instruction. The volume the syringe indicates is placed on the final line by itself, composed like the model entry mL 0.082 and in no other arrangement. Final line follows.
mL 4
